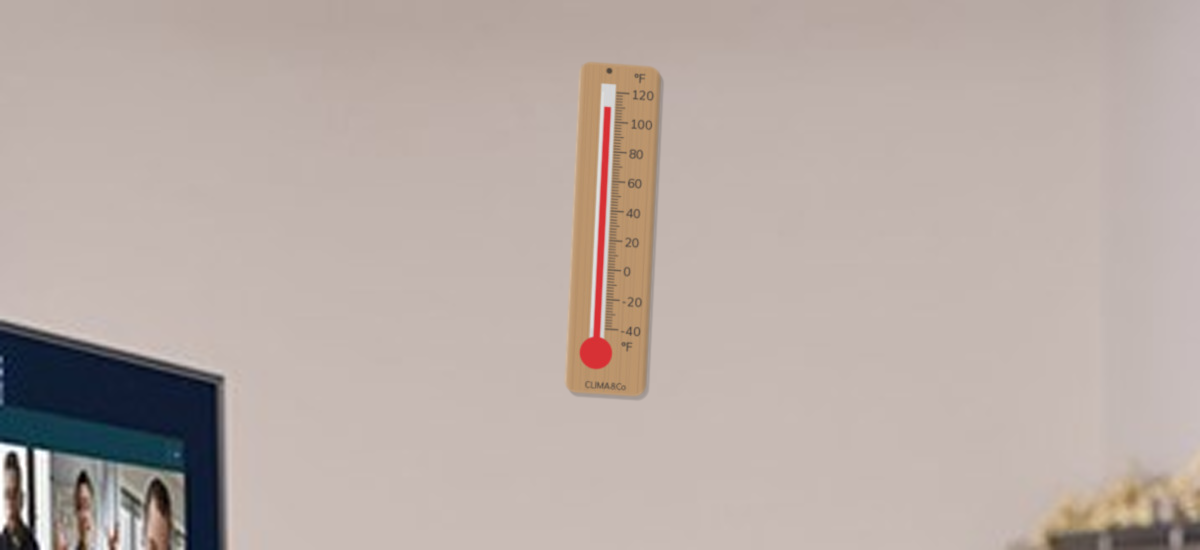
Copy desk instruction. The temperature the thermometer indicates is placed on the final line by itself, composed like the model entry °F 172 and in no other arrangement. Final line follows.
°F 110
